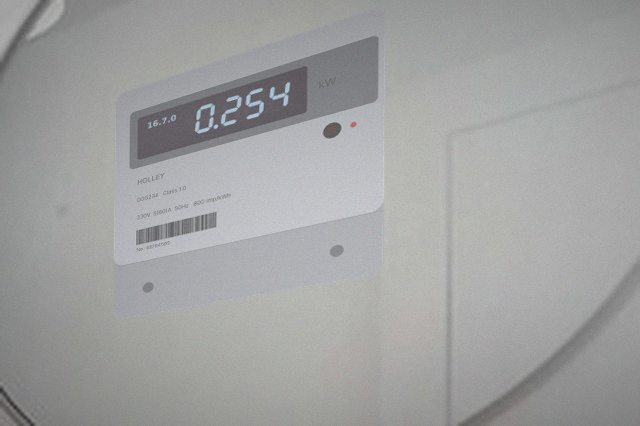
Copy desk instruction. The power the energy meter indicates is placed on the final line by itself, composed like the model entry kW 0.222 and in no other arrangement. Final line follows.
kW 0.254
